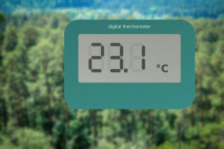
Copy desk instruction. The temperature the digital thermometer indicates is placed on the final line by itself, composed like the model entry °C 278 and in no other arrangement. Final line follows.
°C 23.1
